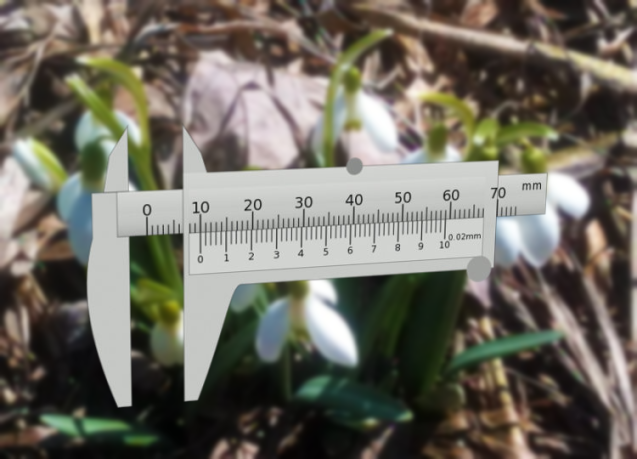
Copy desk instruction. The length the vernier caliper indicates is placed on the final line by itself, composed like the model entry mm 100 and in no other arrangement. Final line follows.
mm 10.0
